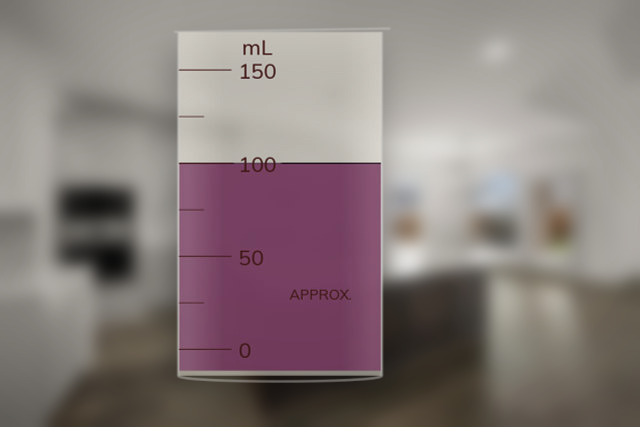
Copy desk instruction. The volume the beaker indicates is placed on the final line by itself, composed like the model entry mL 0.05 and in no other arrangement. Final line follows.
mL 100
